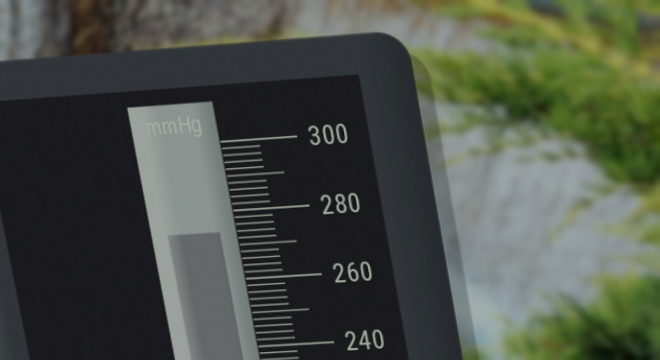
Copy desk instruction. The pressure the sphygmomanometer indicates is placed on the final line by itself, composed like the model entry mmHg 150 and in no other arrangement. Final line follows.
mmHg 274
